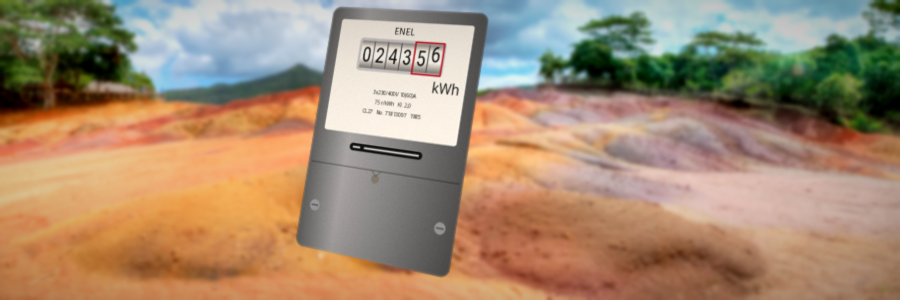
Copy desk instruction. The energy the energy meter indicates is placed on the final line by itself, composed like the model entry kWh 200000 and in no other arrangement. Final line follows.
kWh 243.56
